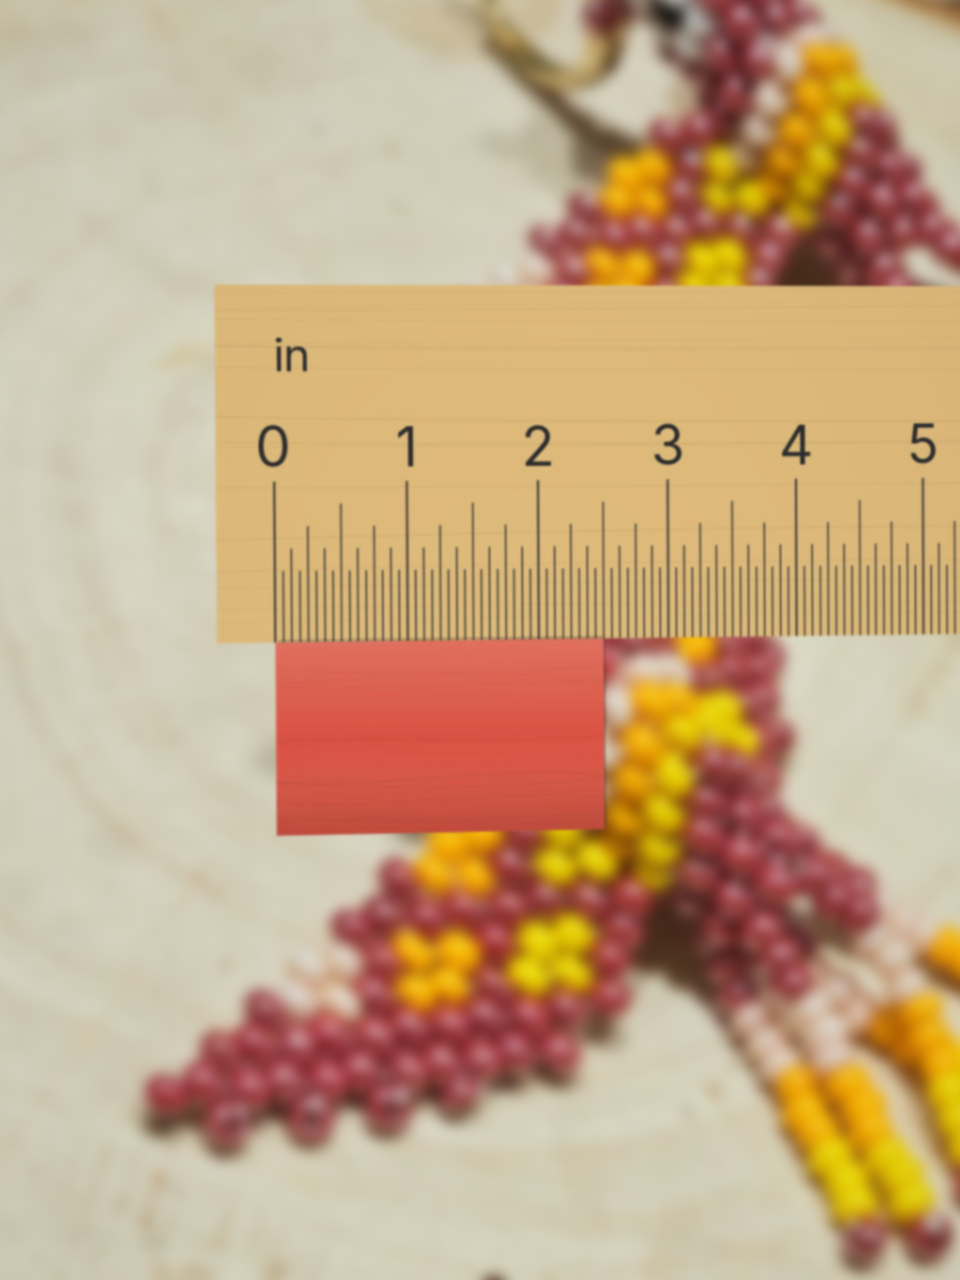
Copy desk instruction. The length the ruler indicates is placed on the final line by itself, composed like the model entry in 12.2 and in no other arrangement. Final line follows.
in 2.5
